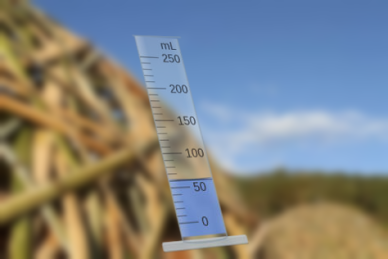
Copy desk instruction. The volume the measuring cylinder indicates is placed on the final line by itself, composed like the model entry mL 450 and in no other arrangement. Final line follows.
mL 60
